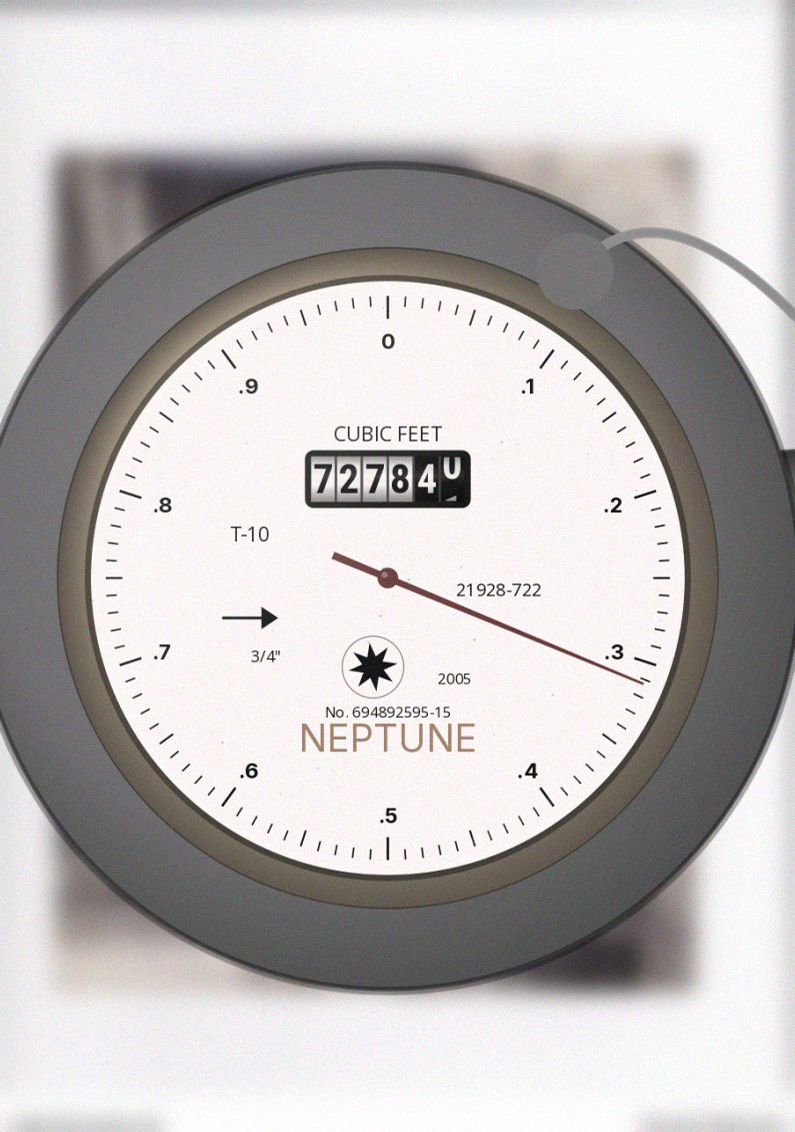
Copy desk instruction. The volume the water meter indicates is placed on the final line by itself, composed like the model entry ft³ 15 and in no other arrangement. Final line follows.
ft³ 727840.31
